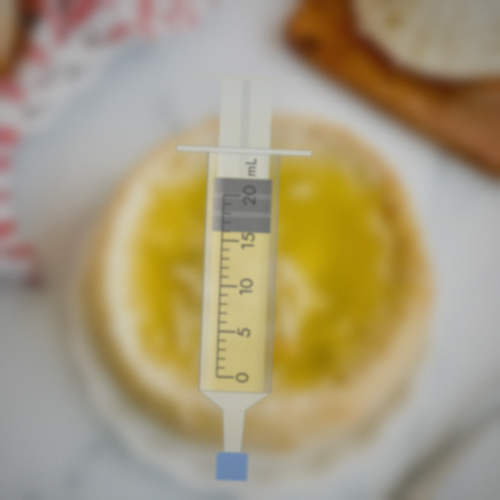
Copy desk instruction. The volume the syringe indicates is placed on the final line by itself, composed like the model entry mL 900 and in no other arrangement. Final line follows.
mL 16
